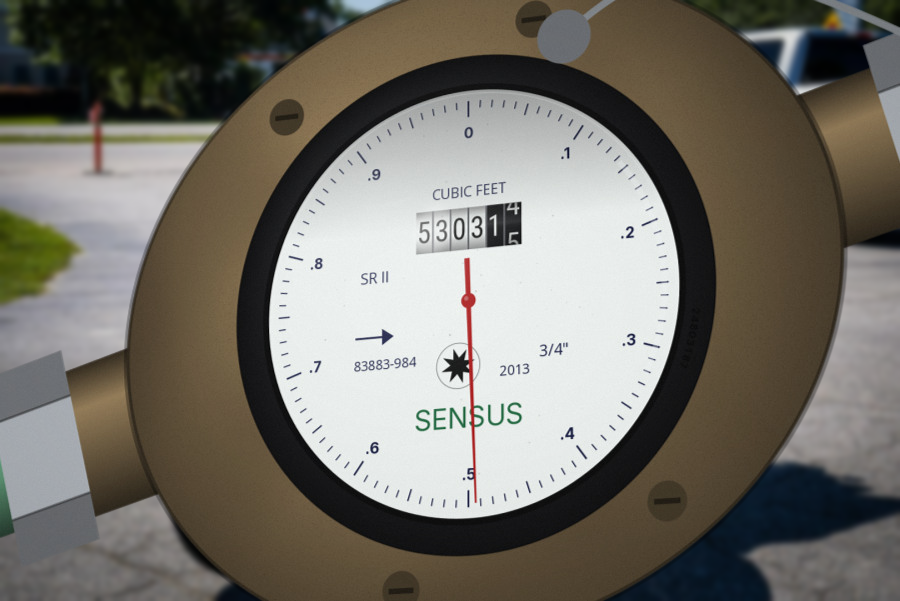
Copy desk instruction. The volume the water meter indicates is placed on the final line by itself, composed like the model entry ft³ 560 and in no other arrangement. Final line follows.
ft³ 530314.49
